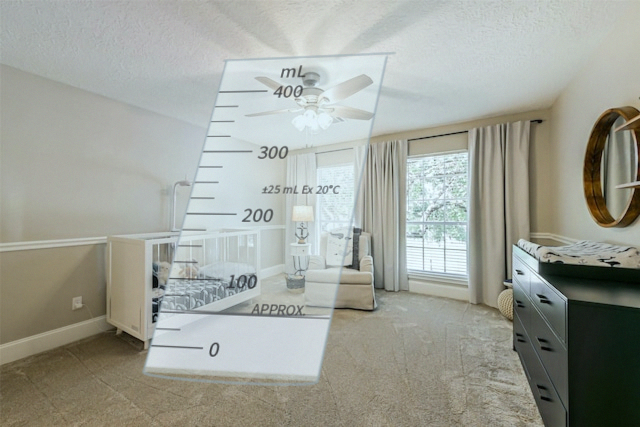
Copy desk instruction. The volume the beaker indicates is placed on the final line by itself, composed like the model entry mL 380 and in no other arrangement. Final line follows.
mL 50
